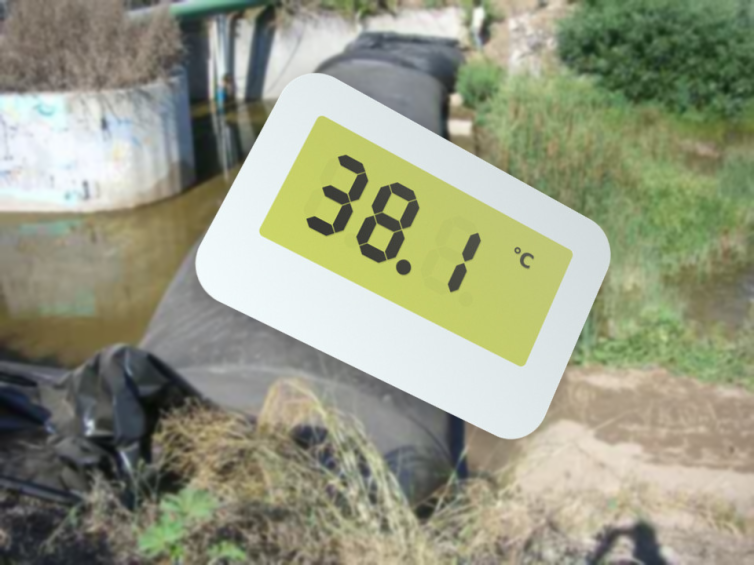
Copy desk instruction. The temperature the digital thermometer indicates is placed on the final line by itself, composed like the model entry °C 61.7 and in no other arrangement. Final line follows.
°C 38.1
